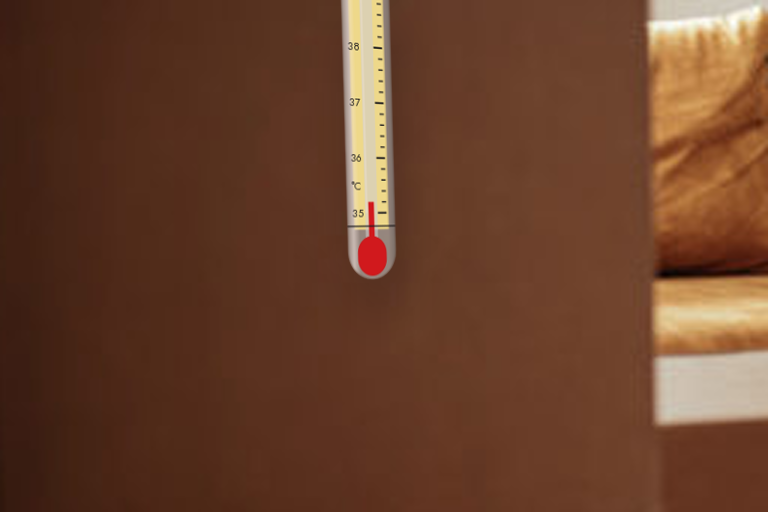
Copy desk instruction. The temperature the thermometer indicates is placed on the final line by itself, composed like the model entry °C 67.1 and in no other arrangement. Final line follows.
°C 35.2
